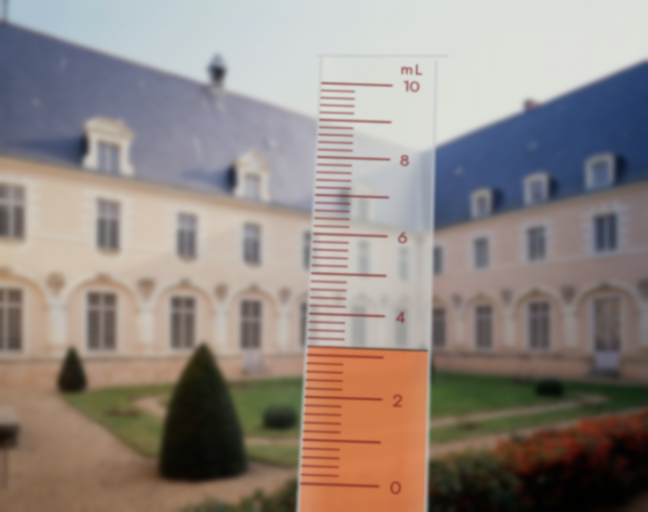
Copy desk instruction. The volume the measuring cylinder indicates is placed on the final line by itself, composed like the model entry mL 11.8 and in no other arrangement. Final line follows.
mL 3.2
